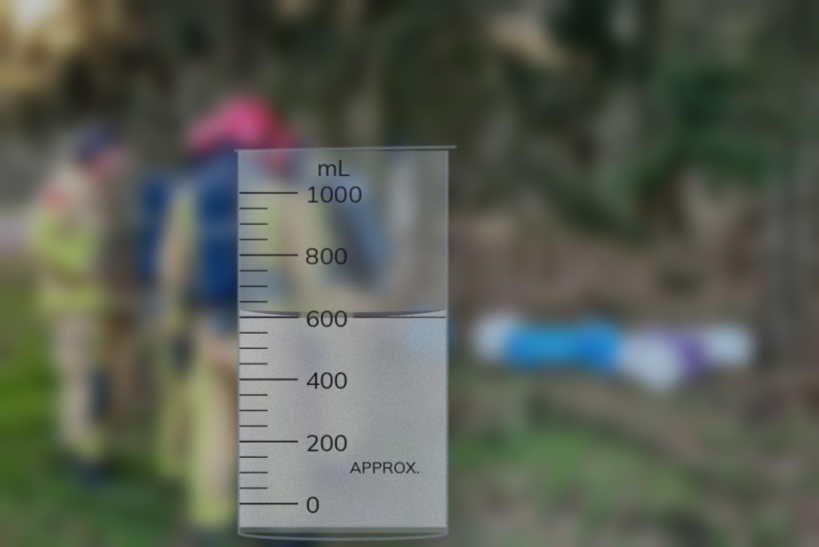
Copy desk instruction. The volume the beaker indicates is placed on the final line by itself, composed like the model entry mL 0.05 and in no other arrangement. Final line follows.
mL 600
